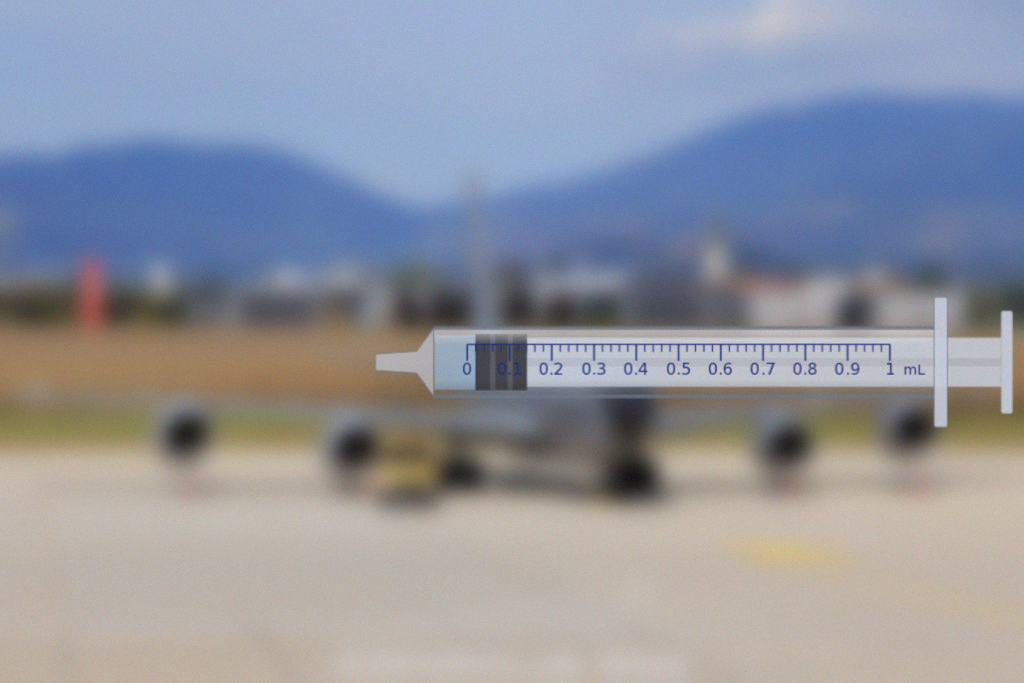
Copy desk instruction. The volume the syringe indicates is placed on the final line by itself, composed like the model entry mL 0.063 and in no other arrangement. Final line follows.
mL 0.02
